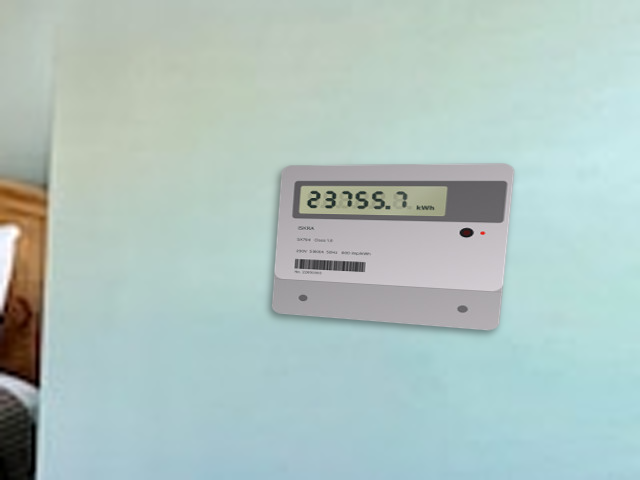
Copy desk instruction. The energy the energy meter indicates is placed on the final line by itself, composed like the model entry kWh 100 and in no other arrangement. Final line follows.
kWh 23755.7
